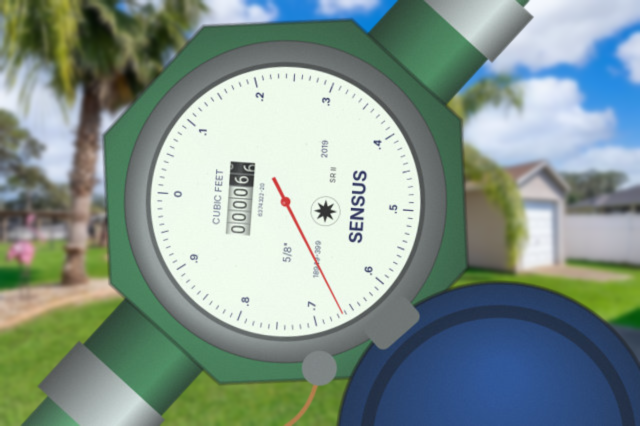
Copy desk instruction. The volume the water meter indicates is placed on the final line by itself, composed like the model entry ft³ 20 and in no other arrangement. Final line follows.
ft³ 65.66
